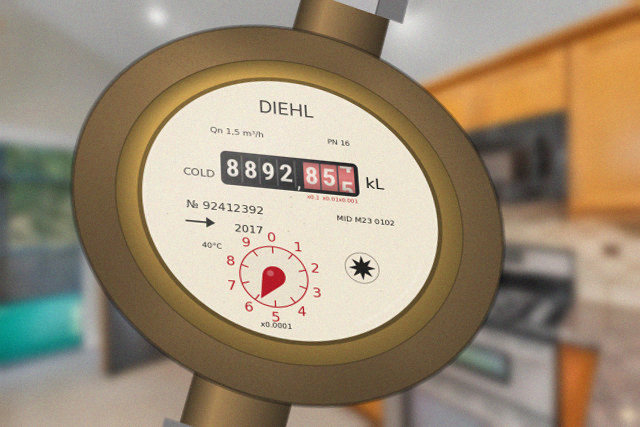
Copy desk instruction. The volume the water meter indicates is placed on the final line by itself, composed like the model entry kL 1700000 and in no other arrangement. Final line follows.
kL 8892.8545
